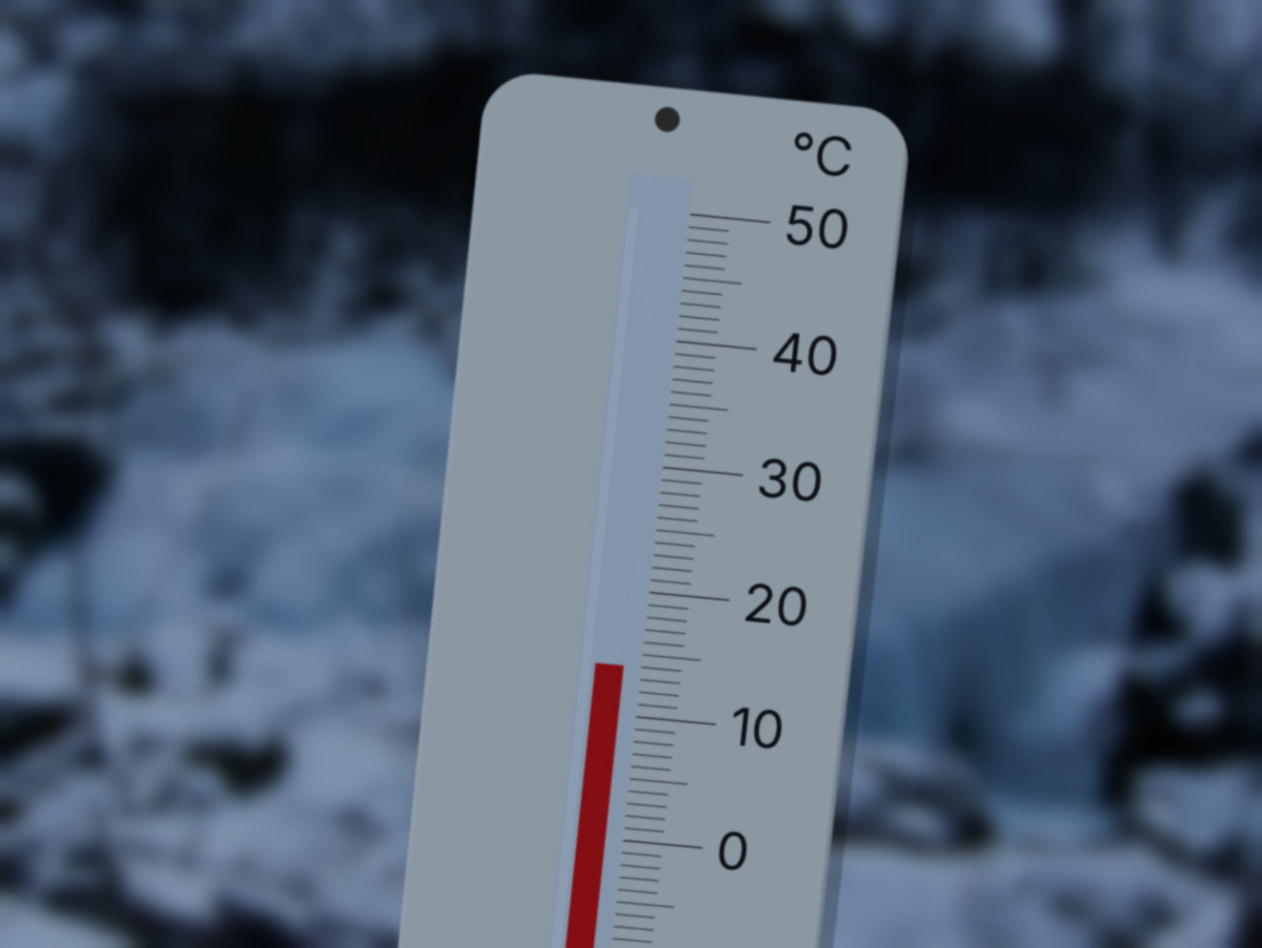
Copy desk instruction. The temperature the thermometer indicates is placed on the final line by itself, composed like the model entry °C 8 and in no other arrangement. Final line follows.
°C 14
